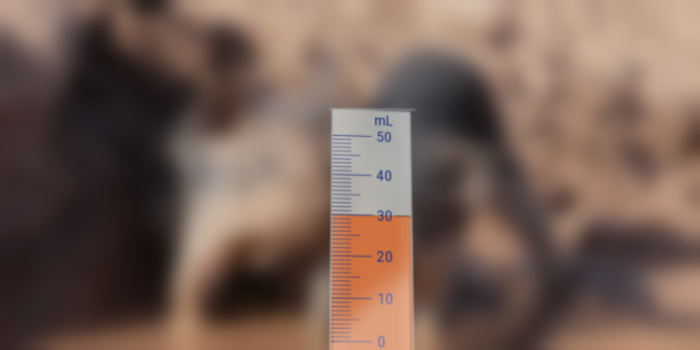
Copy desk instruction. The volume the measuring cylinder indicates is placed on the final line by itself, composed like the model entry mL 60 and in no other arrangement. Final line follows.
mL 30
